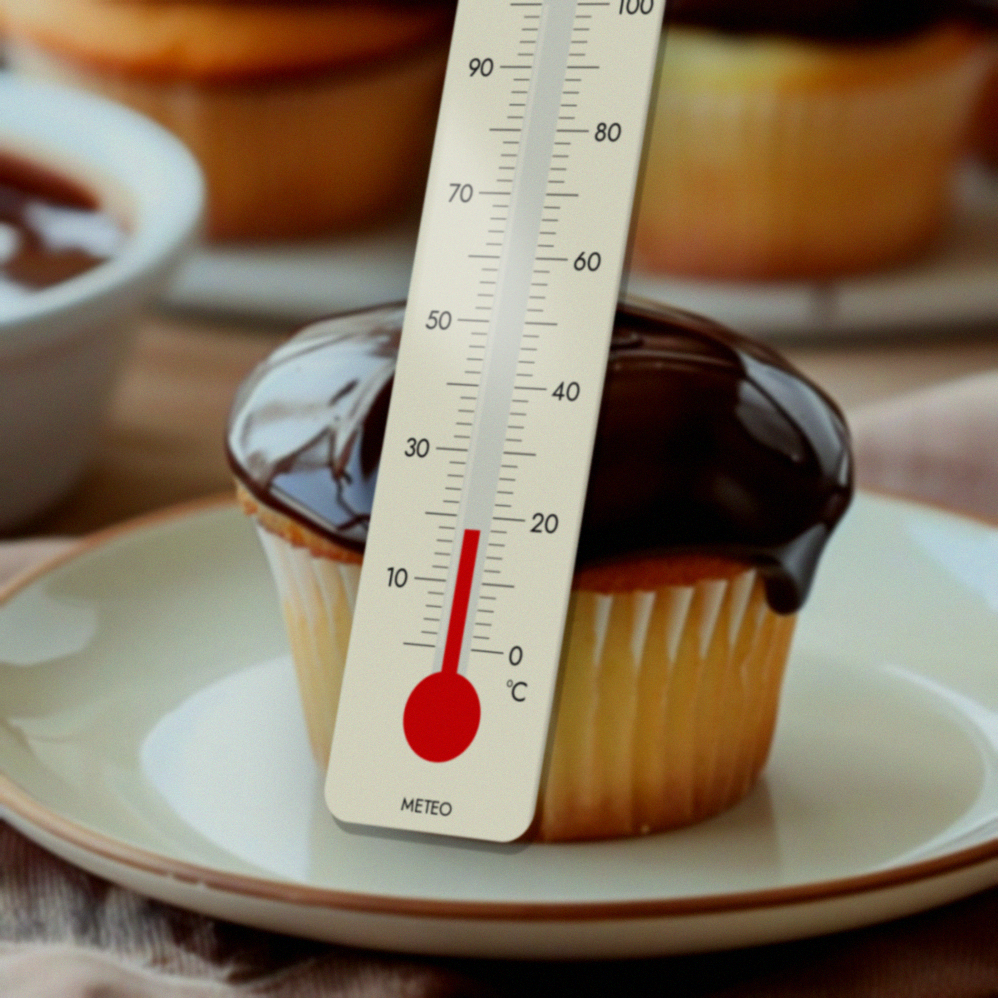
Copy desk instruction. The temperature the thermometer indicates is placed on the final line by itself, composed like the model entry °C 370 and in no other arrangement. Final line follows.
°C 18
